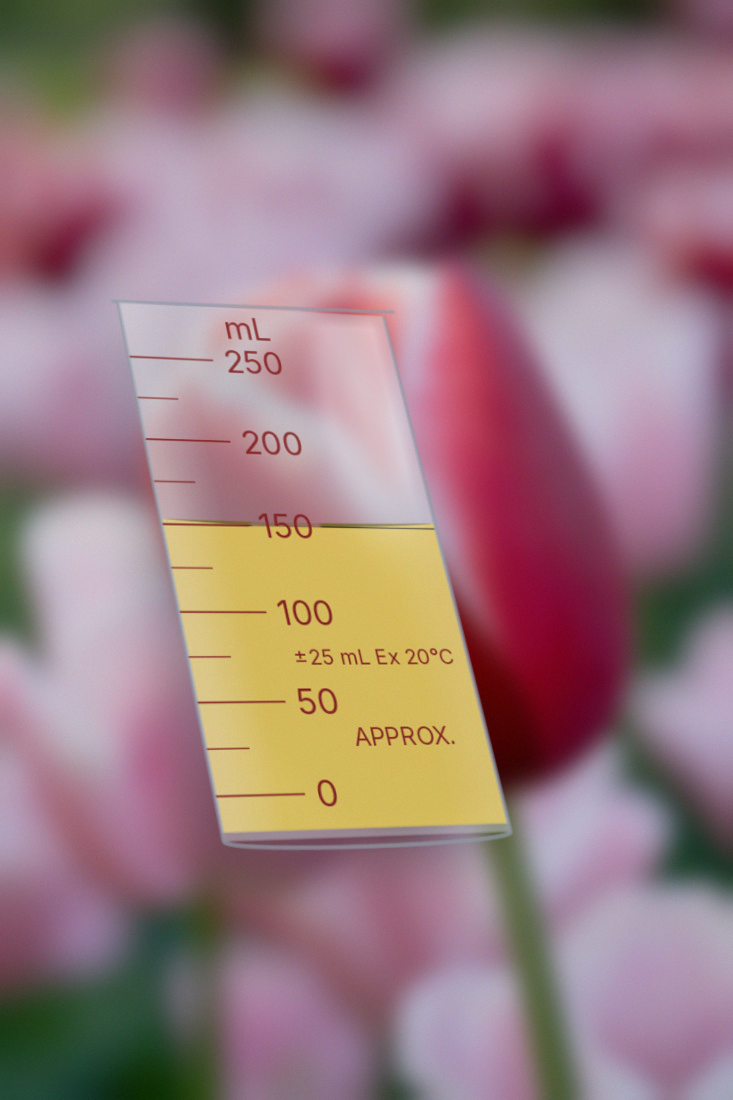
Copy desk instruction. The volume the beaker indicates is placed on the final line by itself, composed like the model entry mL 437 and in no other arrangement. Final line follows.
mL 150
